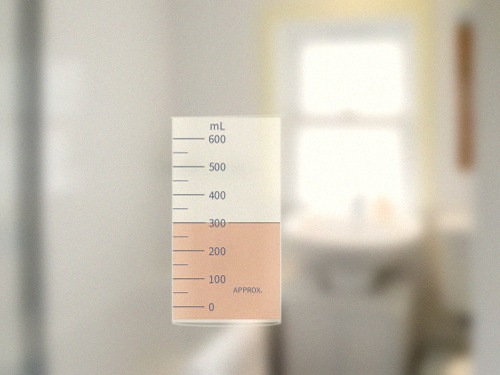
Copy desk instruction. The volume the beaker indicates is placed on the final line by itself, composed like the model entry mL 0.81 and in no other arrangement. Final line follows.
mL 300
